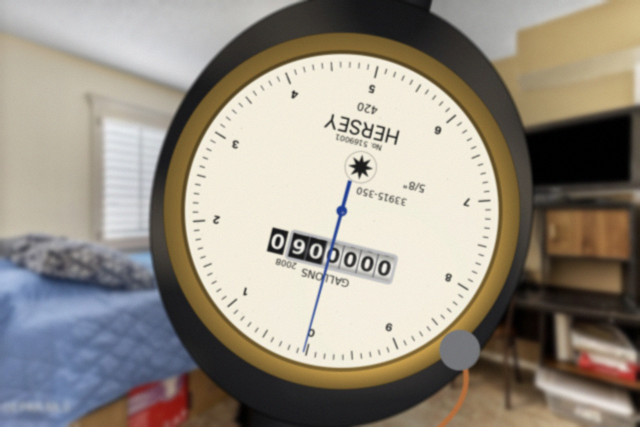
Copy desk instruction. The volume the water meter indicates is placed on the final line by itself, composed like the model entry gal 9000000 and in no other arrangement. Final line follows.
gal 60.0
